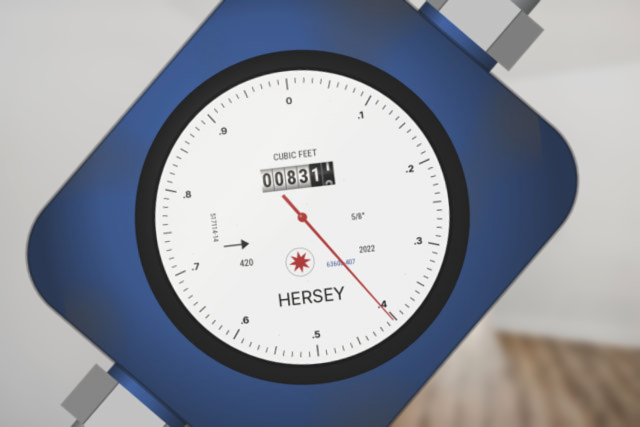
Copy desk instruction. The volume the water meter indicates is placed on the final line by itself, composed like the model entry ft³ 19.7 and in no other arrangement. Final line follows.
ft³ 8311.40
